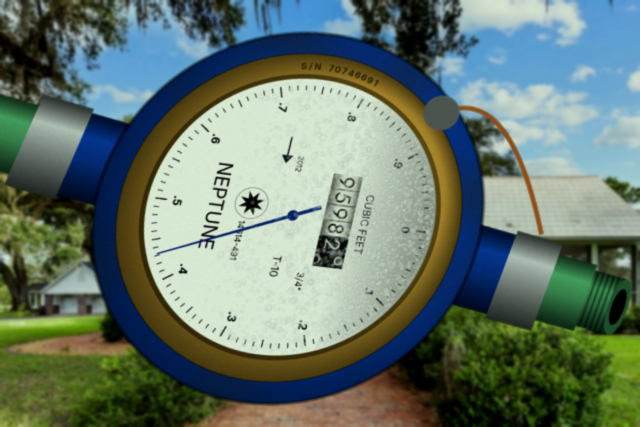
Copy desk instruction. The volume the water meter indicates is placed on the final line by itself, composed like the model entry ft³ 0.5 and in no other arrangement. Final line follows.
ft³ 959828.43
